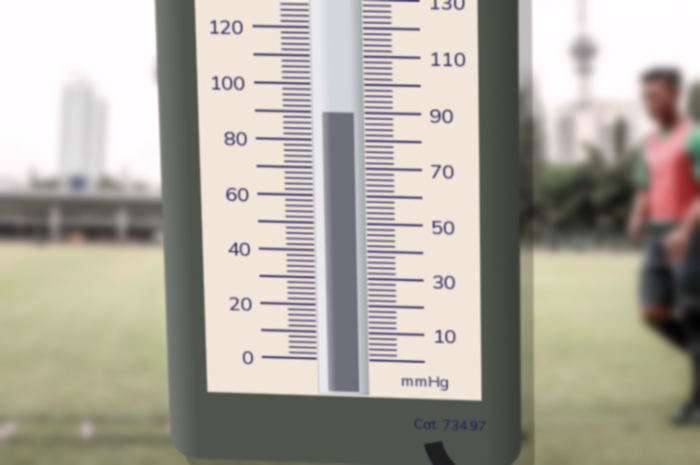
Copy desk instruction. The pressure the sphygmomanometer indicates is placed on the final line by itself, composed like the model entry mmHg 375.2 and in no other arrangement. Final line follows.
mmHg 90
